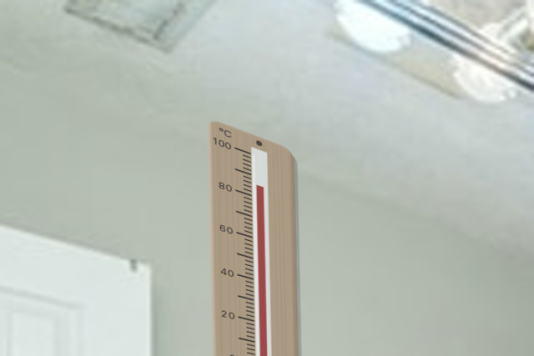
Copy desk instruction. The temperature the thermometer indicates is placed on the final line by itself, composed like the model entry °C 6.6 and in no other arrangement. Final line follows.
°C 86
